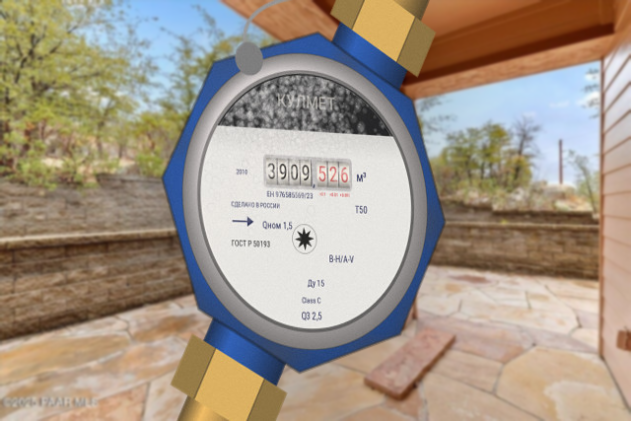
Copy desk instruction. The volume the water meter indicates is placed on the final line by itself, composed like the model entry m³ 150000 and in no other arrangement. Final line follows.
m³ 3909.526
